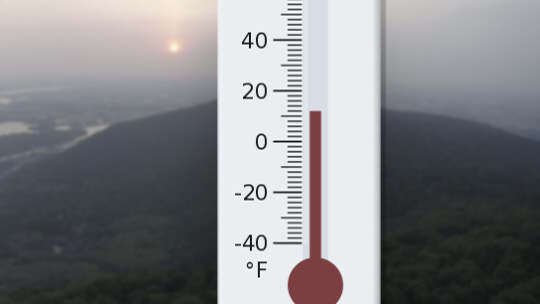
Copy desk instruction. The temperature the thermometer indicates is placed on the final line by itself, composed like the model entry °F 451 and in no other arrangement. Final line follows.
°F 12
